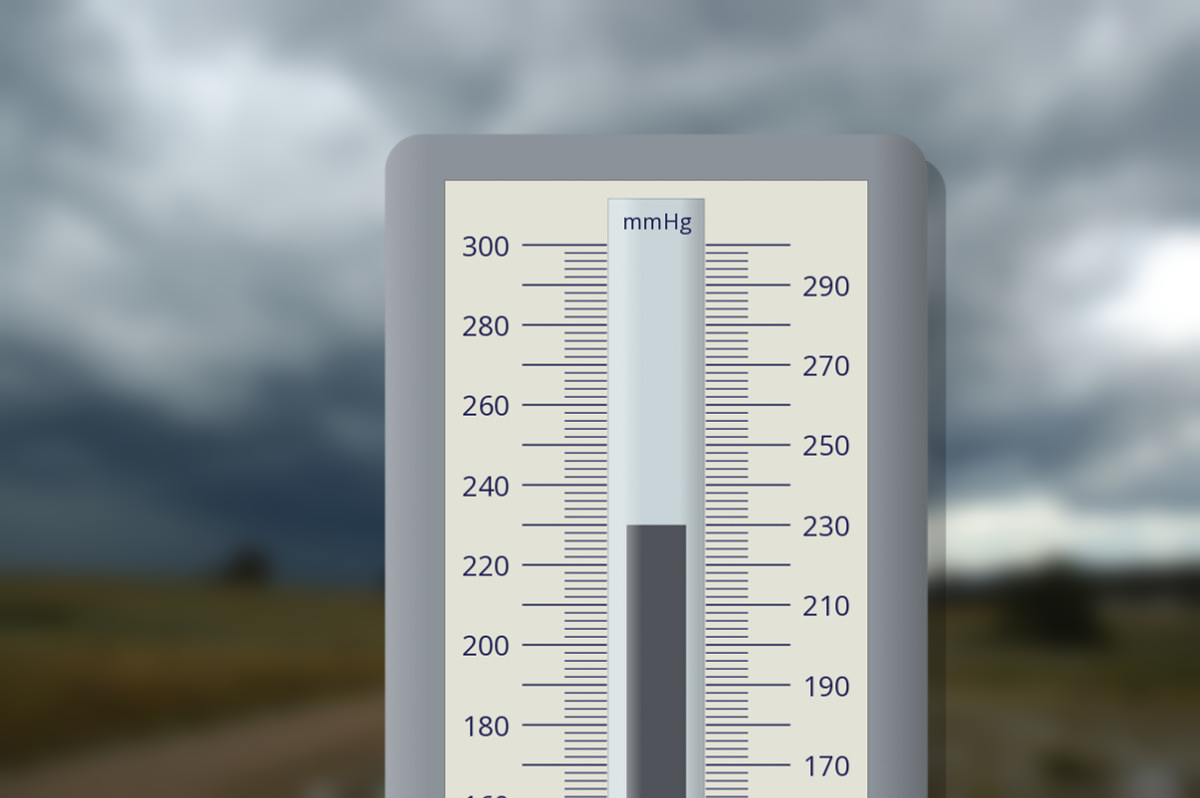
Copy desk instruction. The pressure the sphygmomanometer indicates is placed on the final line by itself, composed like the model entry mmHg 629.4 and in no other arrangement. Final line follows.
mmHg 230
